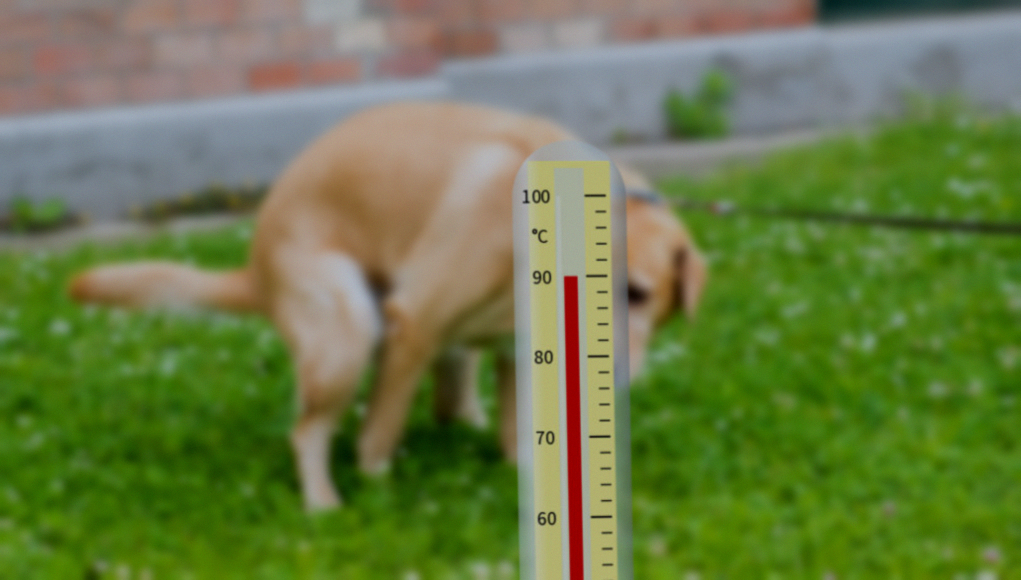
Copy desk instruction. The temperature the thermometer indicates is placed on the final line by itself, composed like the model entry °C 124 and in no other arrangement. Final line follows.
°C 90
